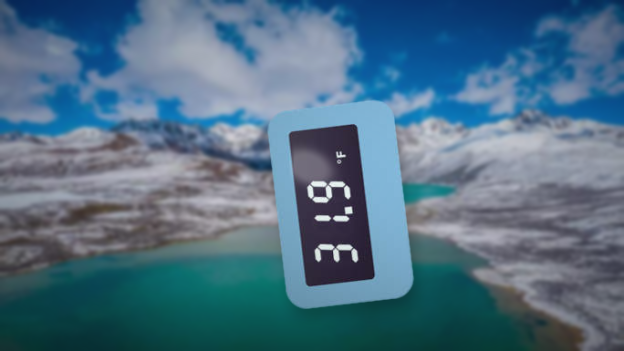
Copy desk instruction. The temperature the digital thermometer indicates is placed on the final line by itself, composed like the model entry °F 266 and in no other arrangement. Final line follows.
°F 31.9
